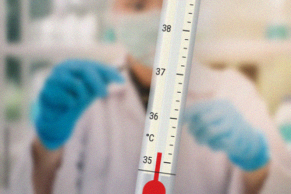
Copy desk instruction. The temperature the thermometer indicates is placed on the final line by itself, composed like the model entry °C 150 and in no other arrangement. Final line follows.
°C 35.2
